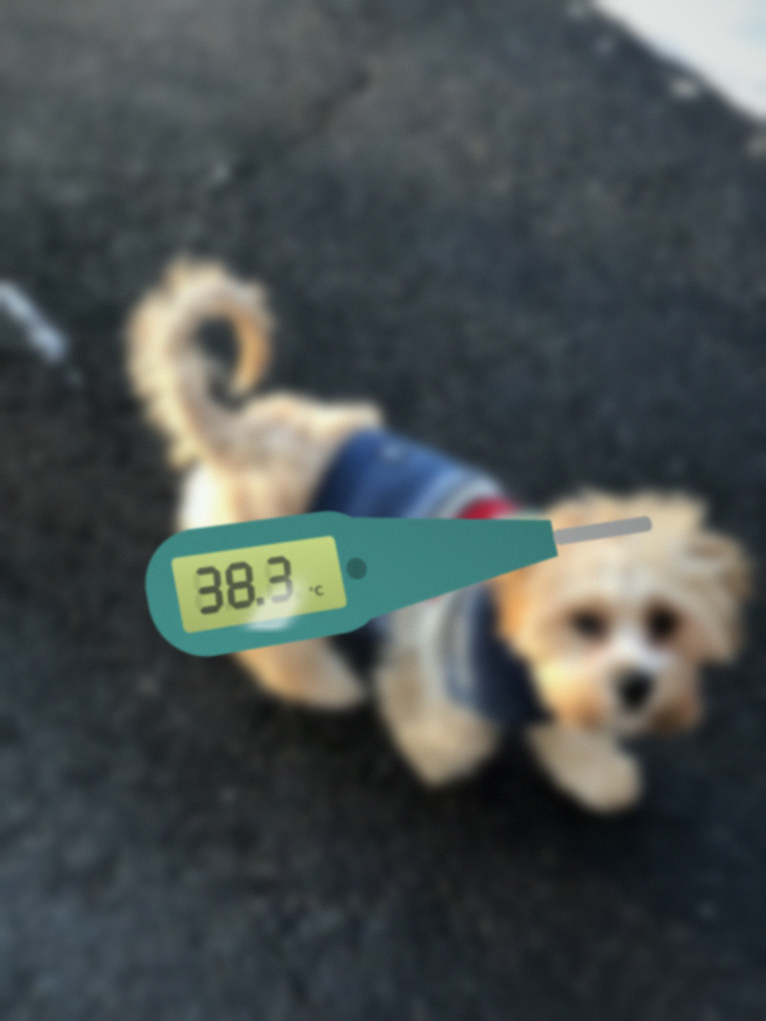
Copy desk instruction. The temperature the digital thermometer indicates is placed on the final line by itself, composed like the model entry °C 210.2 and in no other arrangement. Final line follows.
°C 38.3
